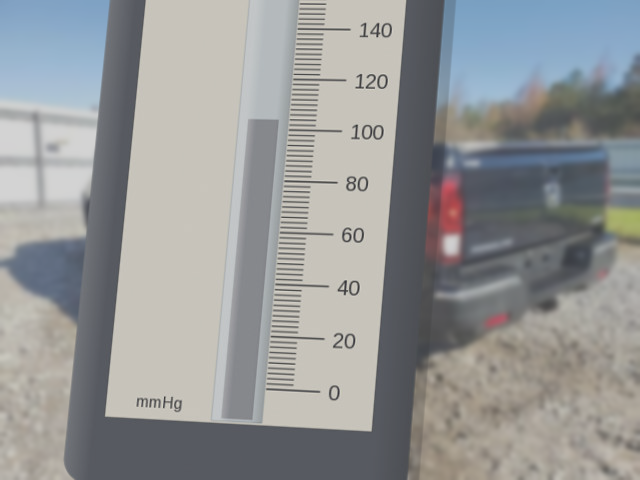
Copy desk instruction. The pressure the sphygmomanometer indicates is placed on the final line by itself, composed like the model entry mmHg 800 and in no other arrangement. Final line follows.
mmHg 104
